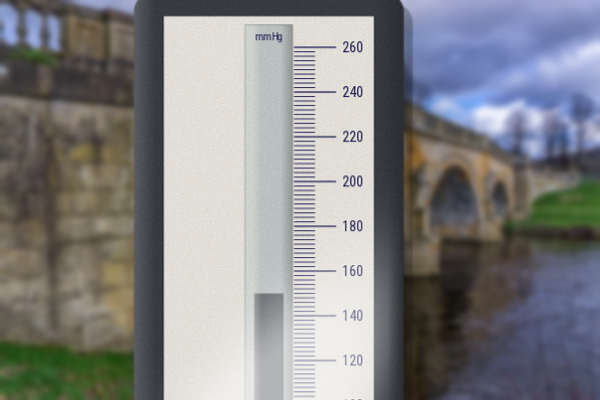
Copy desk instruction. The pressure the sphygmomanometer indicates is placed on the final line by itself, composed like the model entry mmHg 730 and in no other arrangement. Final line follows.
mmHg 150
